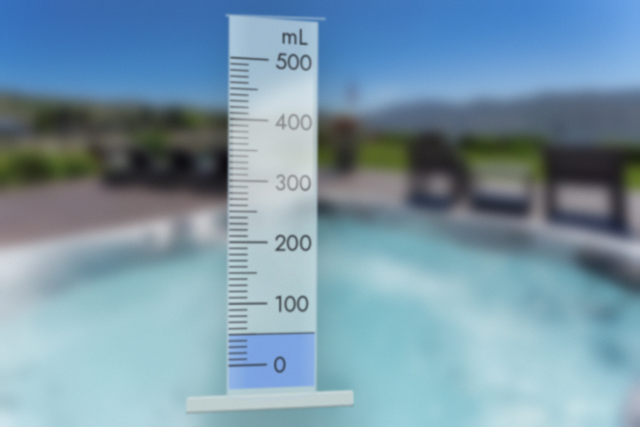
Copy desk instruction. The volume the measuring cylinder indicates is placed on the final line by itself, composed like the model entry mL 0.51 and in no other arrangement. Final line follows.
mL 50
